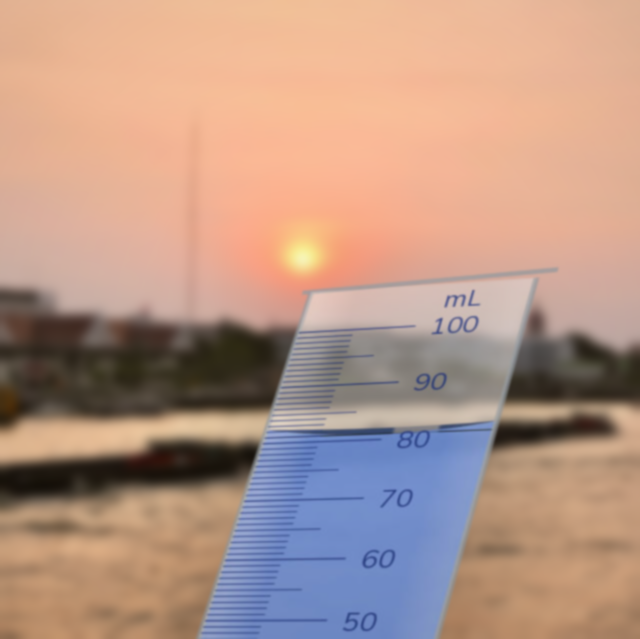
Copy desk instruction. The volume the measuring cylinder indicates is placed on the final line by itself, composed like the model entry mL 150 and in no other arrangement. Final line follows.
mL 81
